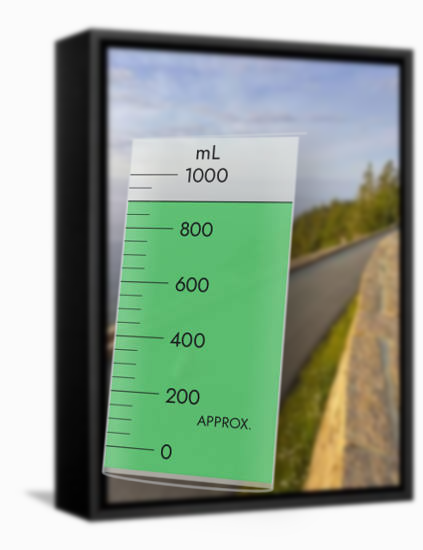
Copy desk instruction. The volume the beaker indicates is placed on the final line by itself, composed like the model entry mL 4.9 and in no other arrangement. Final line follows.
mL 900
